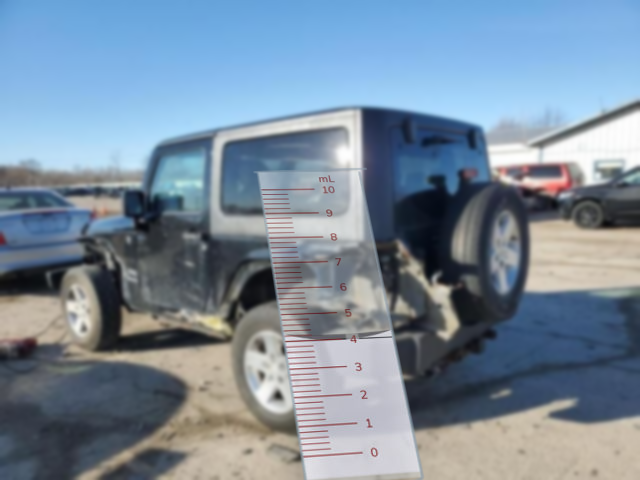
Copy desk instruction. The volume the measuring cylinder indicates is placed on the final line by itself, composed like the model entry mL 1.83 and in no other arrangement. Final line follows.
mL 4
